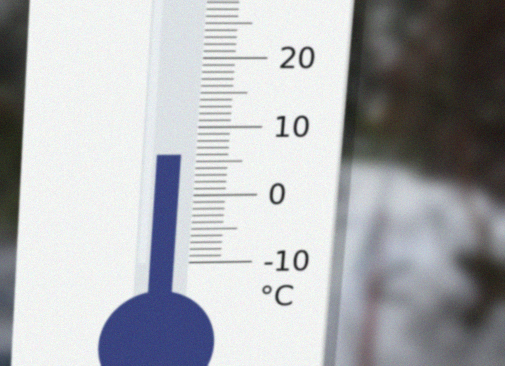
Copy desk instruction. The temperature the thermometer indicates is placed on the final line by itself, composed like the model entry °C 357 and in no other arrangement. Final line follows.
°C 6
